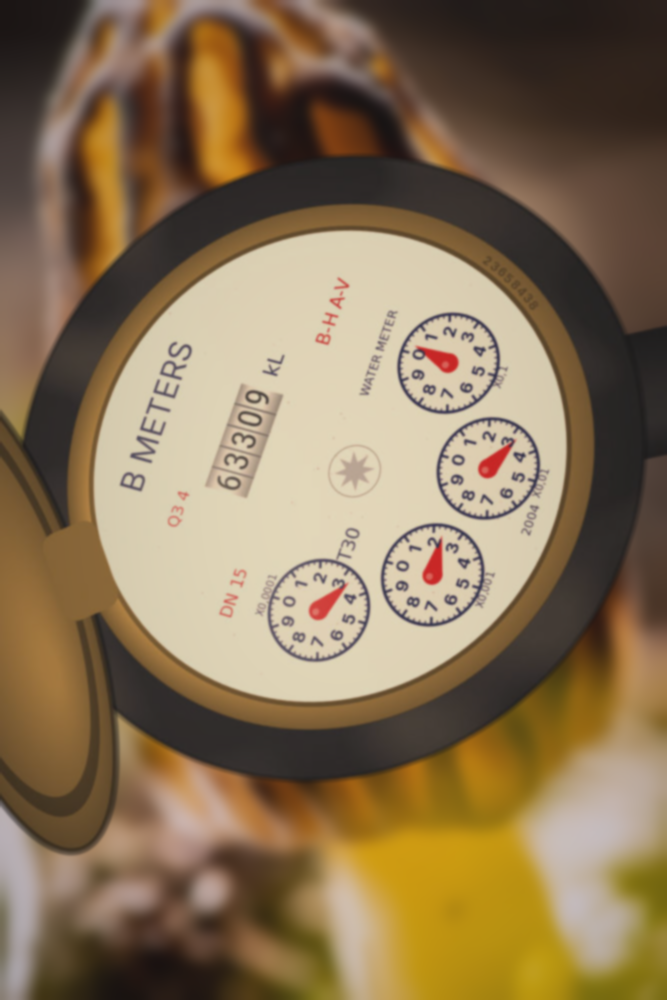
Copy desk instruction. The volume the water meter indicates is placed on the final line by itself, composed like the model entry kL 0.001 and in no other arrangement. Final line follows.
kL 63309.0323
